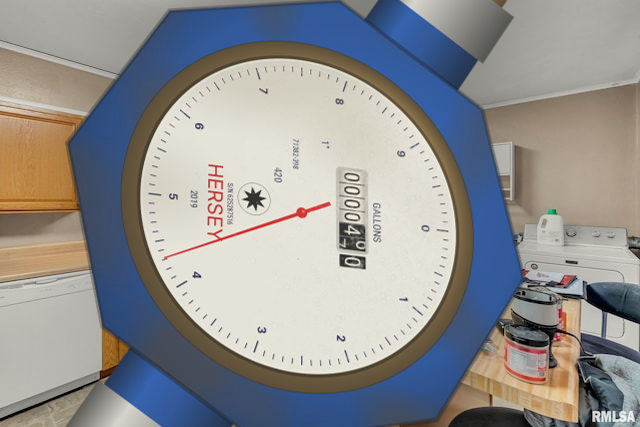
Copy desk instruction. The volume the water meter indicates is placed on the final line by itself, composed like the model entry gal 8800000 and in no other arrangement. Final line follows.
gal 464.3
